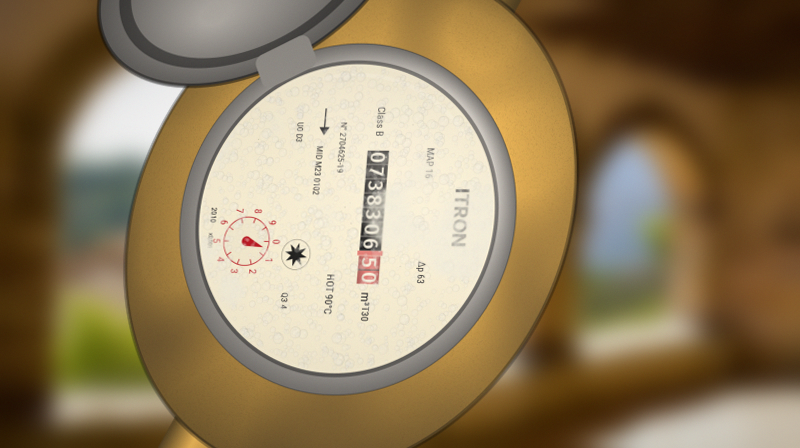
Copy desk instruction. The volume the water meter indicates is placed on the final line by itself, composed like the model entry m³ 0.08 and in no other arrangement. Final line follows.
m³ 738306.500
